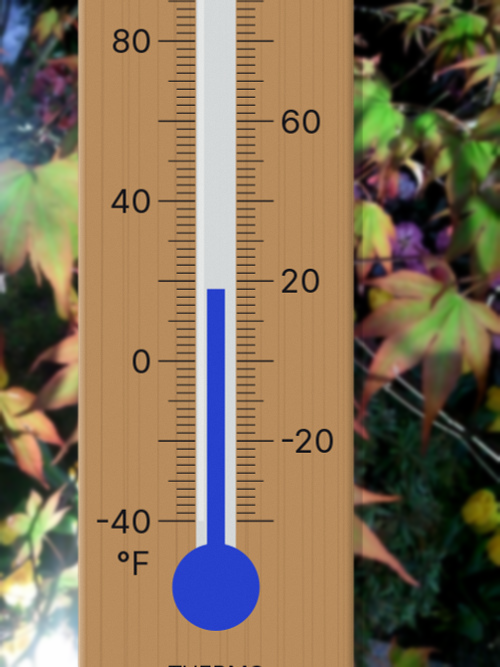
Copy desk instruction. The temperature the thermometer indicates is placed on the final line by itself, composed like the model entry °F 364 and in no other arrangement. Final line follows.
°F 18
